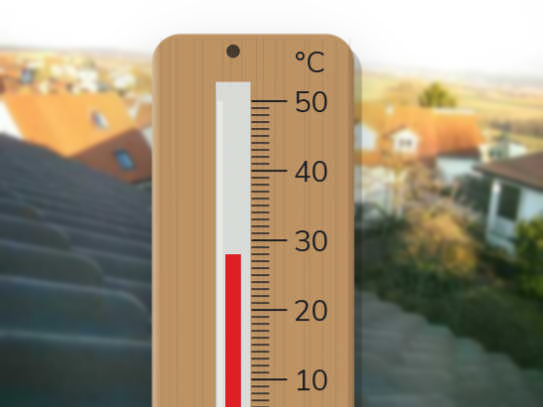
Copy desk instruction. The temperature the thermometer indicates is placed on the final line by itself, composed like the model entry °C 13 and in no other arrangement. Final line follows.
°C 28
